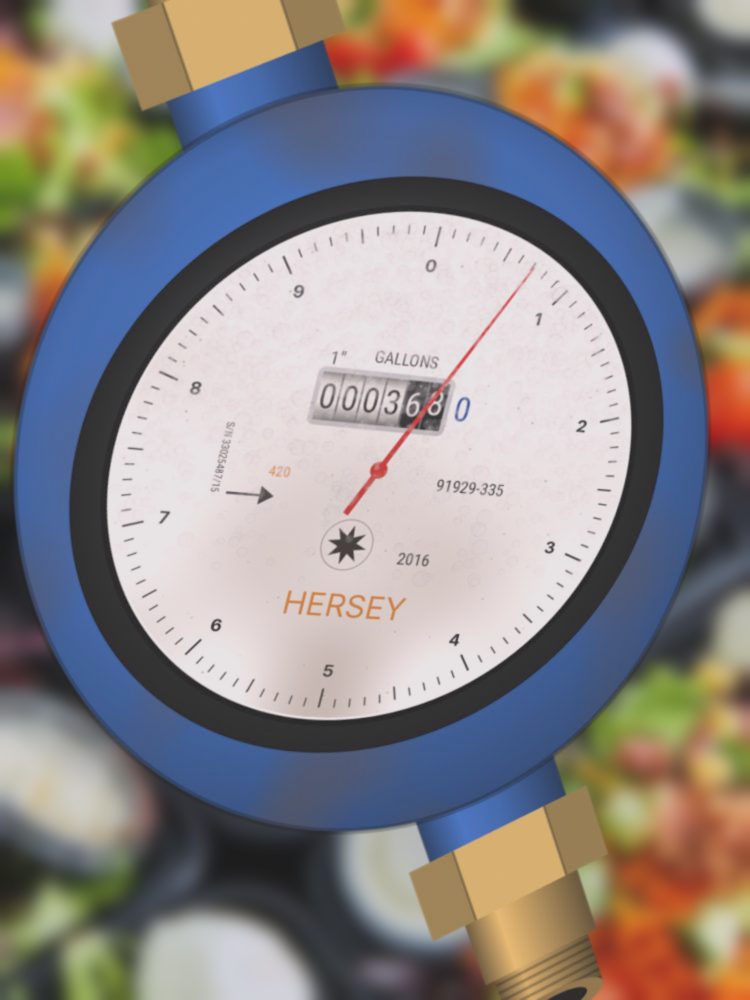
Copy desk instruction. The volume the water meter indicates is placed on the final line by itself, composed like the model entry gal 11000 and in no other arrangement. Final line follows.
gal 3680.7
